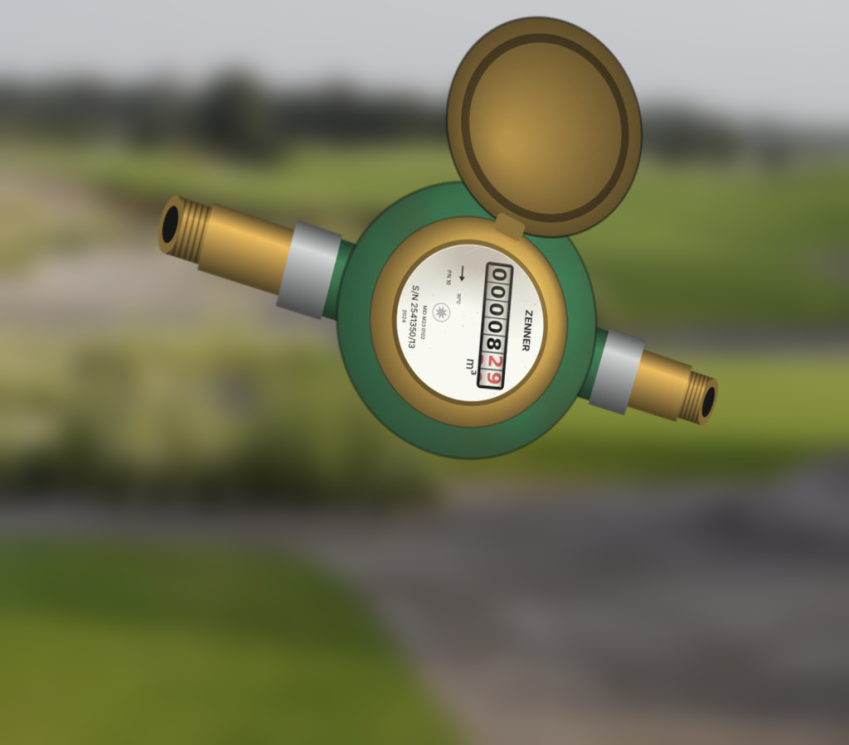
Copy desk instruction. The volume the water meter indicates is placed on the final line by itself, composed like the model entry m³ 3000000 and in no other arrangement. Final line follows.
m³ 8.29
